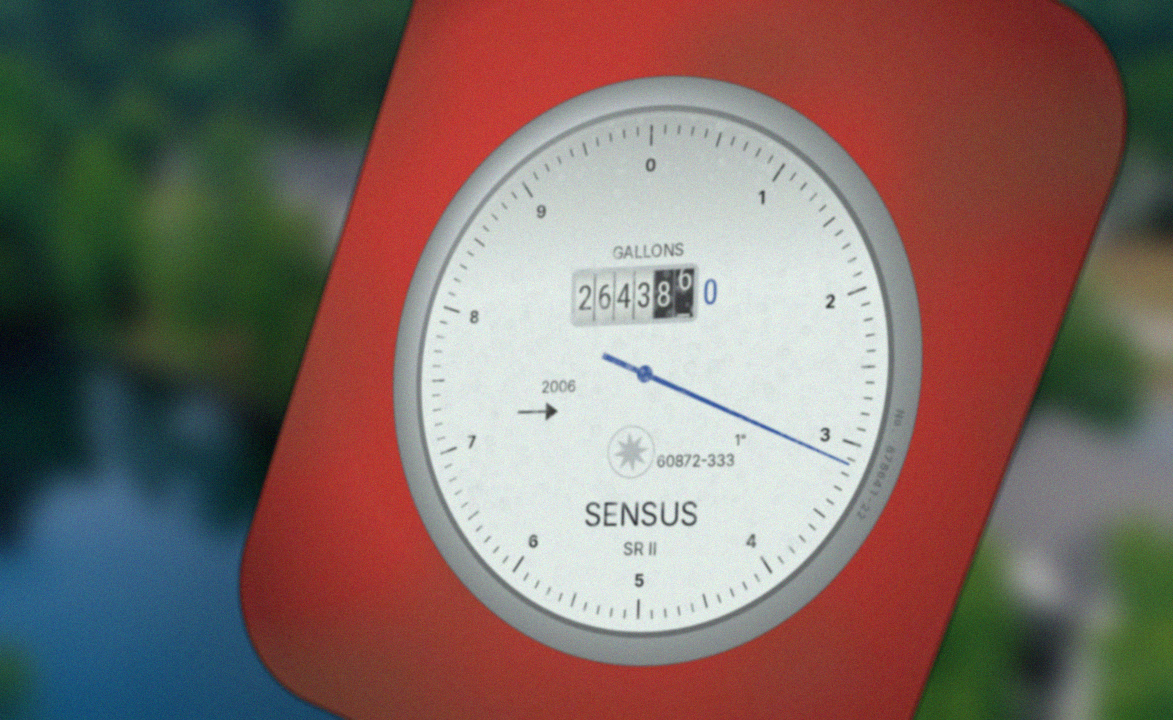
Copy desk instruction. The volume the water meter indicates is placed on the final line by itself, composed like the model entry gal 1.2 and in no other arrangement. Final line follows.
gal 2643863.1
